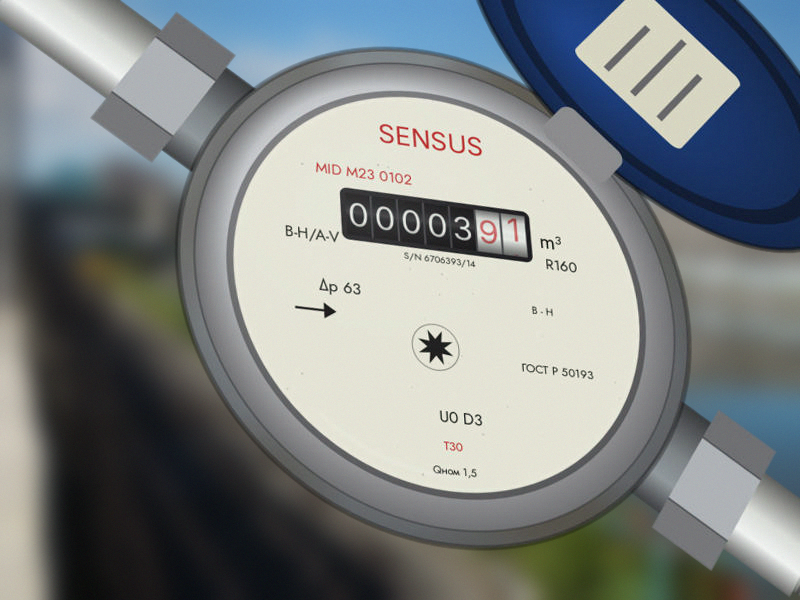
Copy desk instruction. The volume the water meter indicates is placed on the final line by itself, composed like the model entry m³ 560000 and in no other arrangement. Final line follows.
m³ 3.91
